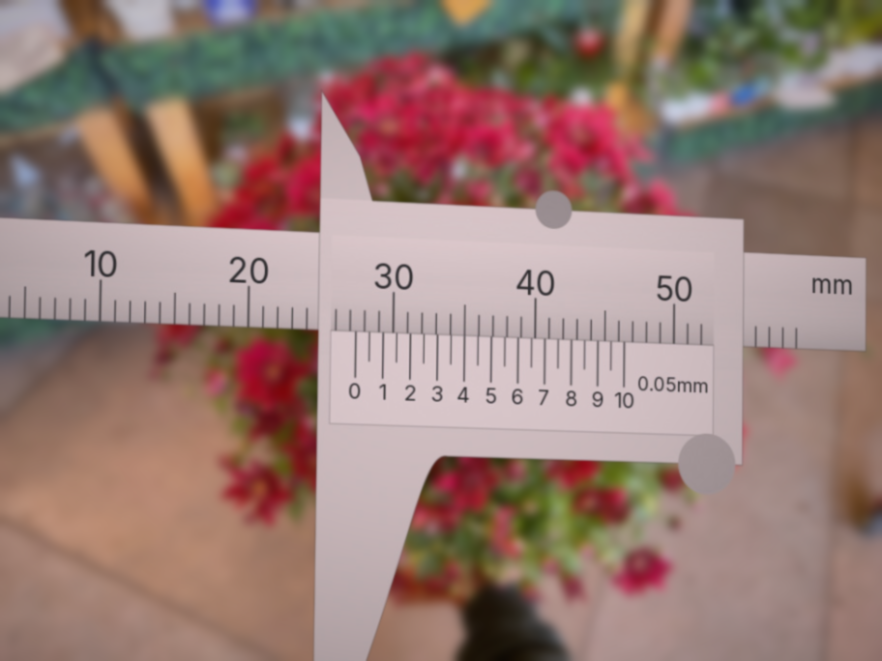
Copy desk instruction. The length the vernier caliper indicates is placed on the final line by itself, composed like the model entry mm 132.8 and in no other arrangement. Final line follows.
mm 27.4
